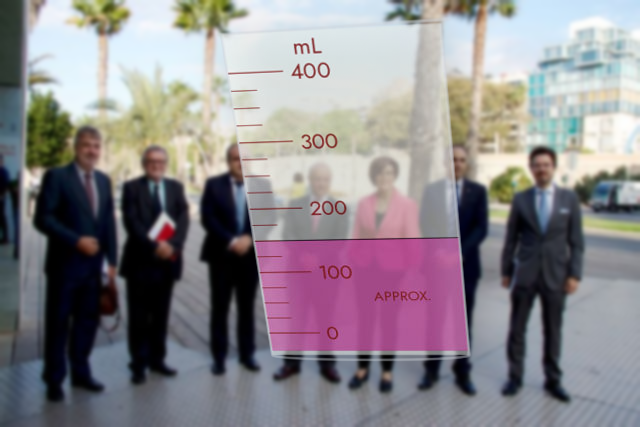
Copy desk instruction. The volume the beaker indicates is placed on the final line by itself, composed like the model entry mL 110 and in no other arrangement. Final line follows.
mL 150
